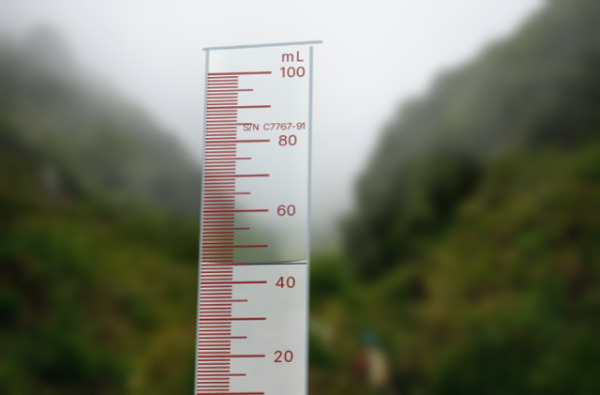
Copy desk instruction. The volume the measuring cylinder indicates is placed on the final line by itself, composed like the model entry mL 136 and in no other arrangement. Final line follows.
mL 45
